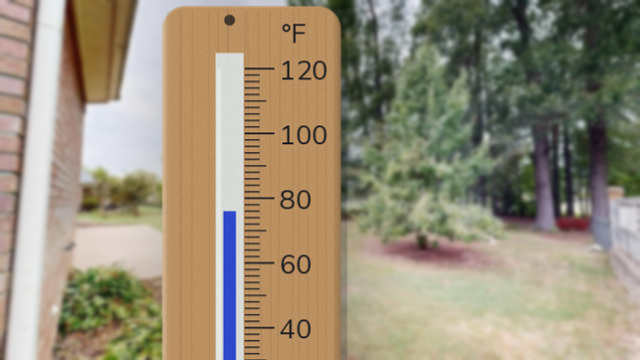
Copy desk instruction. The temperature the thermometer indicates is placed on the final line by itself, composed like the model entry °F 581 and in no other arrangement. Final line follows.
°F 76
